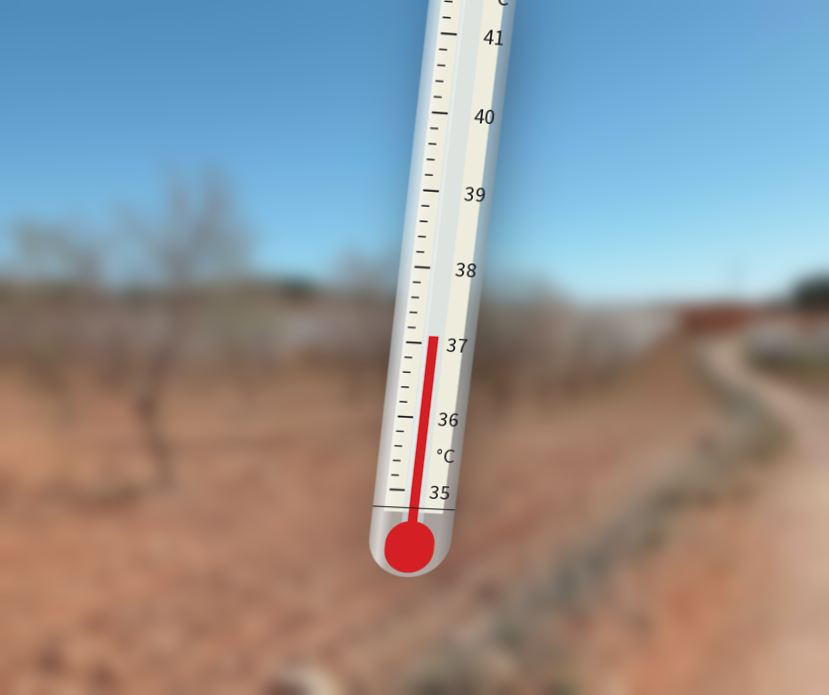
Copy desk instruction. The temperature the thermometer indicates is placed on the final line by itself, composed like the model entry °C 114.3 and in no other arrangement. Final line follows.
°C 37.1
